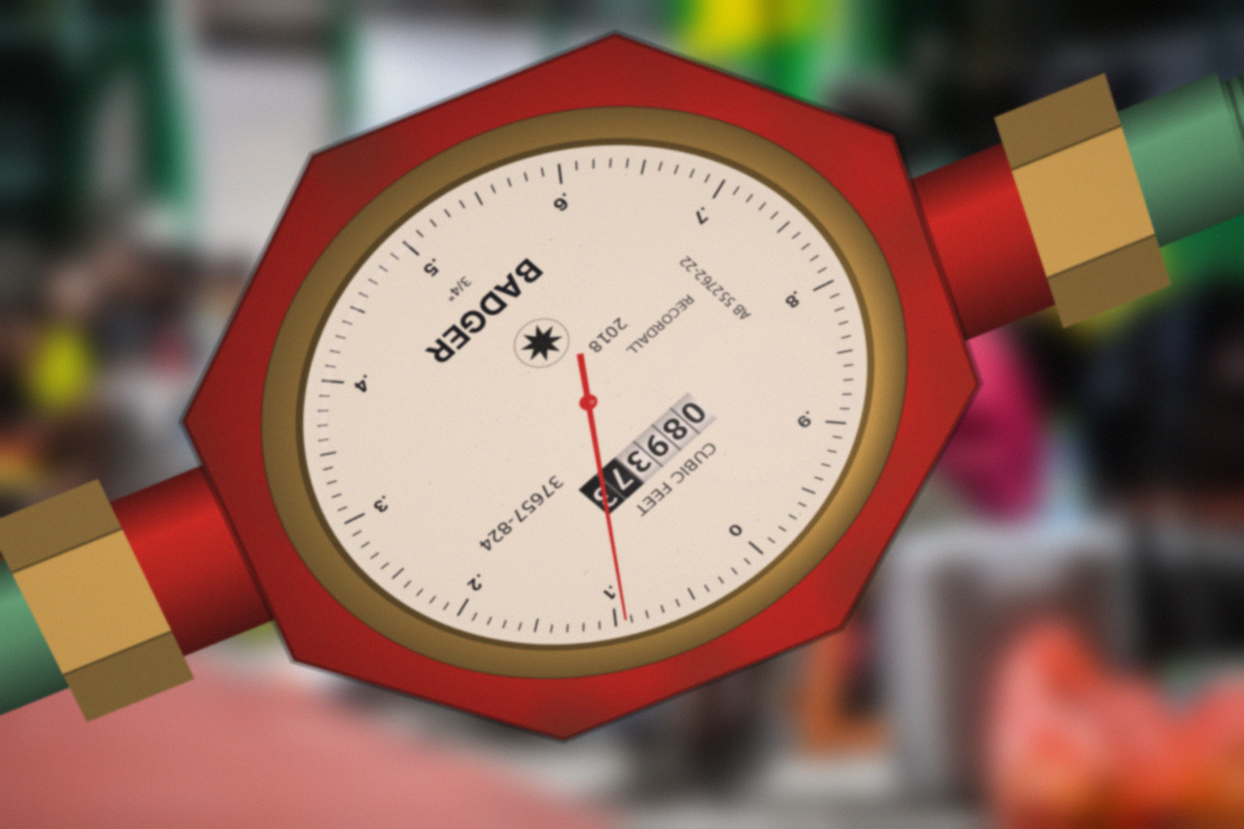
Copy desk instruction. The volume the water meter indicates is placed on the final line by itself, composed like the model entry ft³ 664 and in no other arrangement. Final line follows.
ft³ 89373.09
